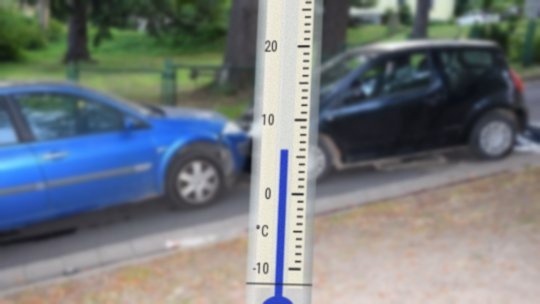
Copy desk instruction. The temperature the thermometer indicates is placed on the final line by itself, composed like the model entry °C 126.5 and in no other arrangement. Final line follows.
°C 6
